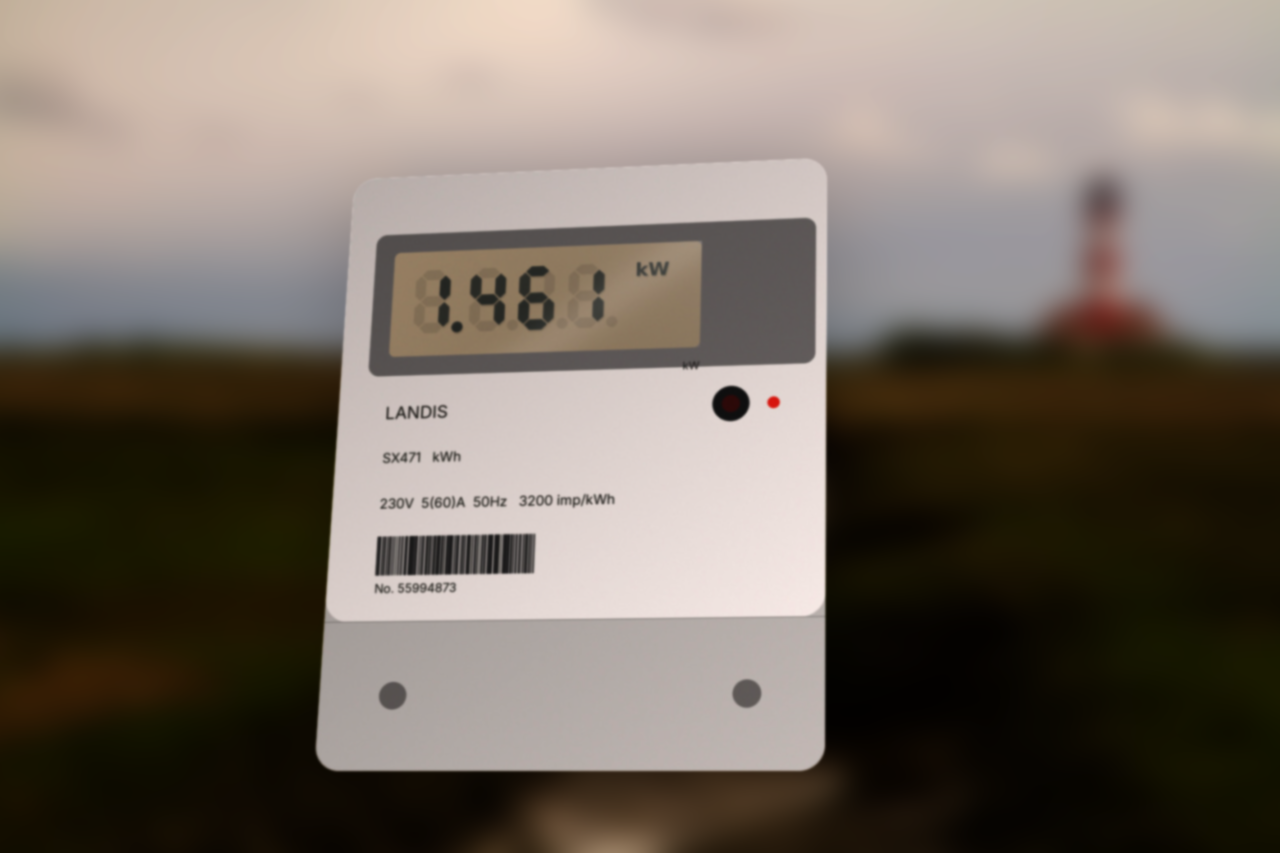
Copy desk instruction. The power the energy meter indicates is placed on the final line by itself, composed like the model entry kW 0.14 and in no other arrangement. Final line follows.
kW 1.461
